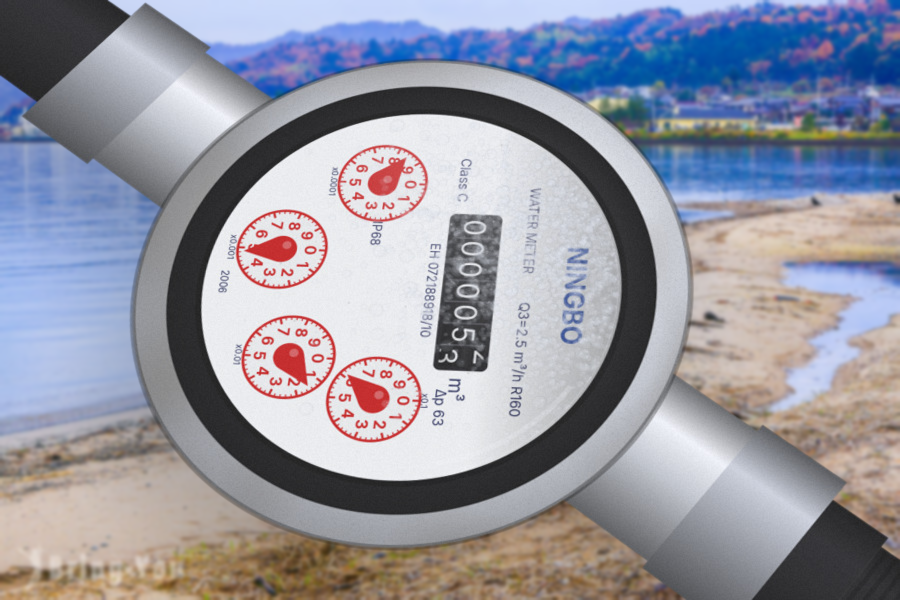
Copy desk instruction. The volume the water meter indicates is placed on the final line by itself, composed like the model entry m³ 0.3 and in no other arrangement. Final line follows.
m³ 52.6148
